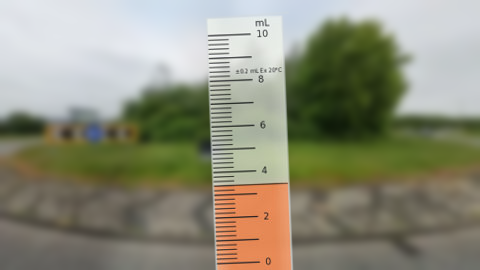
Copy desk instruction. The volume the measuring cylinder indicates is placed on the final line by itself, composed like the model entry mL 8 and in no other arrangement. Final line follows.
mL 3.4
